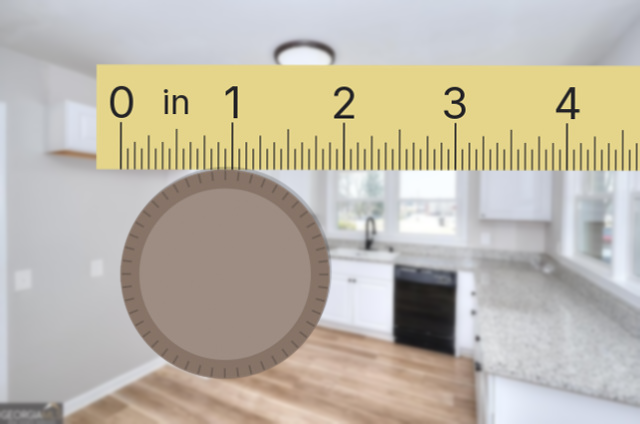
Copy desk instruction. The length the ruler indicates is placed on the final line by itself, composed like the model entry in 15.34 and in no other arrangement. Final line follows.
in 1.875
